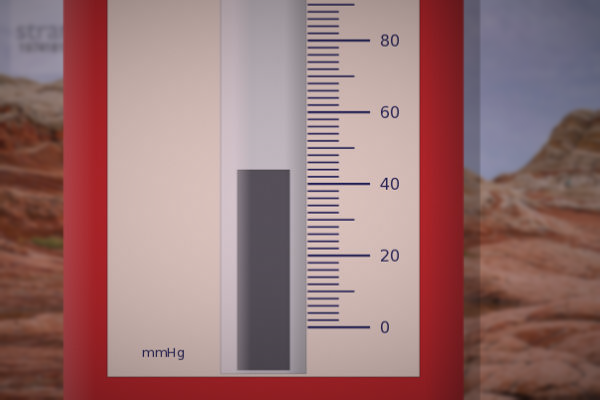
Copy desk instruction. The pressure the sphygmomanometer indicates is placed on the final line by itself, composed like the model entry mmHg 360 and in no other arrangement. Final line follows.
mmHg 44
